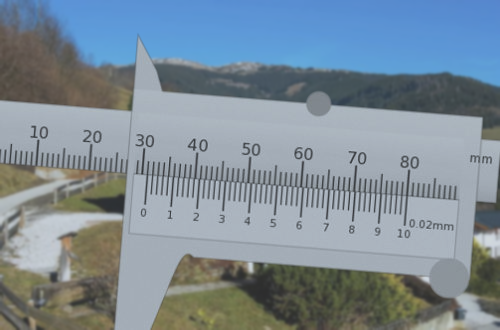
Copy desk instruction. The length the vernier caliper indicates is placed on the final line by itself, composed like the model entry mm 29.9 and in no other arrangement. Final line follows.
mm 31.0
